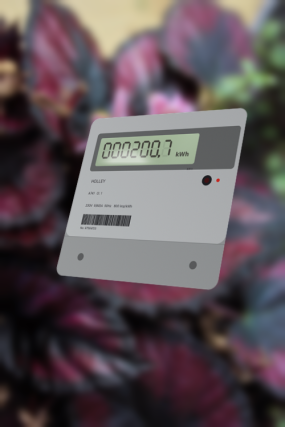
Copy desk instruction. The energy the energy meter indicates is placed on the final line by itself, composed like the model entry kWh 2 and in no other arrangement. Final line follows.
kWh 200.7
